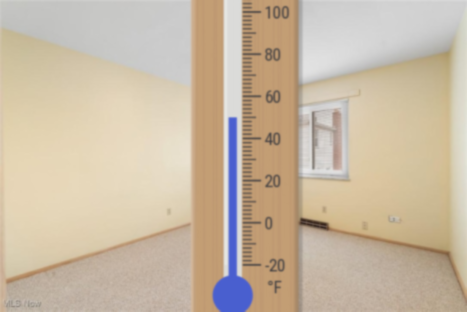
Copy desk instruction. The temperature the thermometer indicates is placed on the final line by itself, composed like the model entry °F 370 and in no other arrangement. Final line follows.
°F 50
